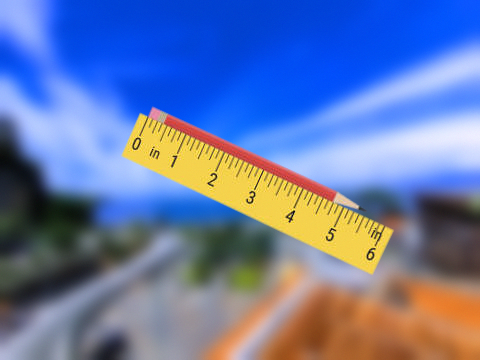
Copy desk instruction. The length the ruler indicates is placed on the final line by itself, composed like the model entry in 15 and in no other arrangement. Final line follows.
in 5.5
